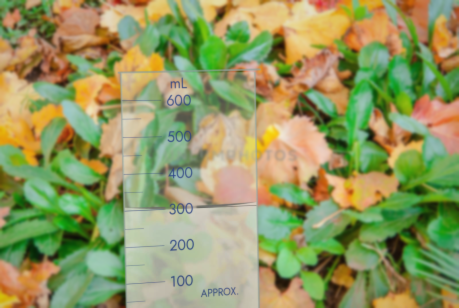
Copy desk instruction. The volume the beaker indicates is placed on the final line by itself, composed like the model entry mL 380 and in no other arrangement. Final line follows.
mL 300
